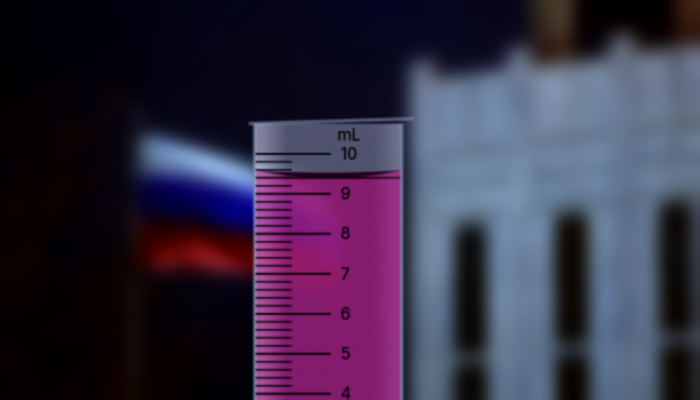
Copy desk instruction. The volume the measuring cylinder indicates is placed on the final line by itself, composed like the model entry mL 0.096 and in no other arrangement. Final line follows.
mL 9.4
